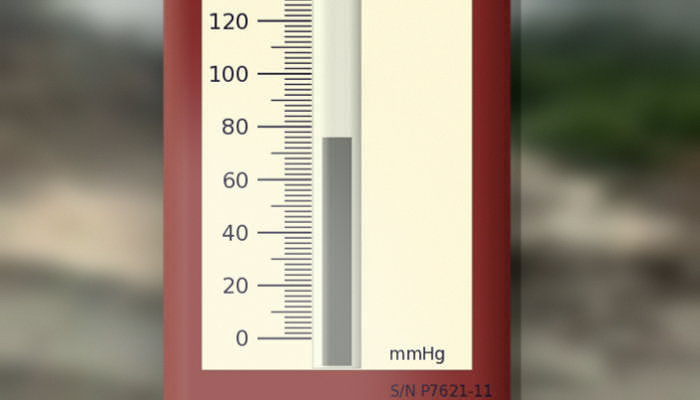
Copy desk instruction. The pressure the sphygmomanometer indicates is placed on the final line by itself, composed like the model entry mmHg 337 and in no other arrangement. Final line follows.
mmHg 76
